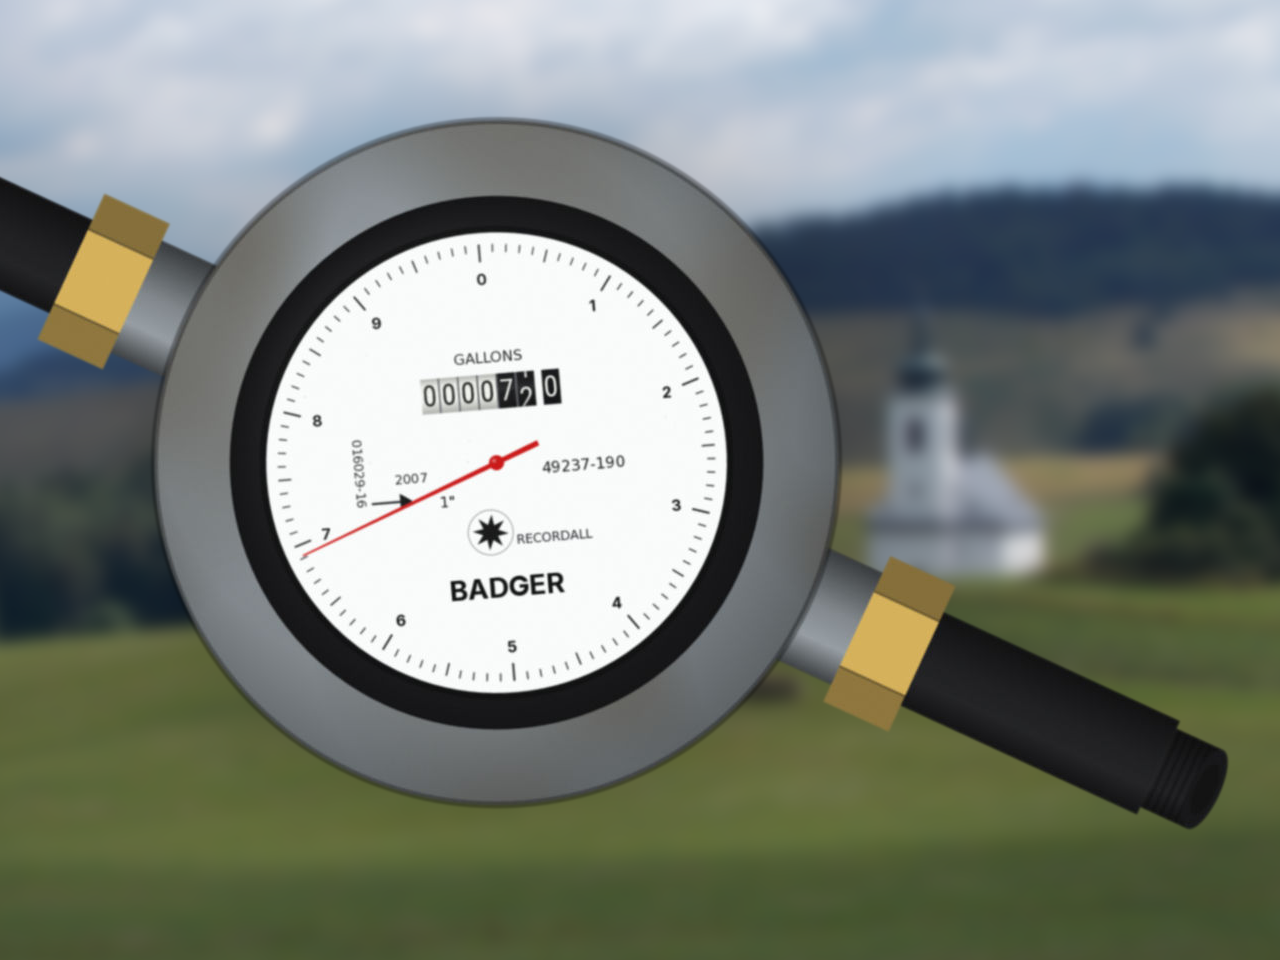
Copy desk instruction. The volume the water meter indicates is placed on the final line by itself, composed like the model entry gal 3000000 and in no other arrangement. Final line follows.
gal 716.9
